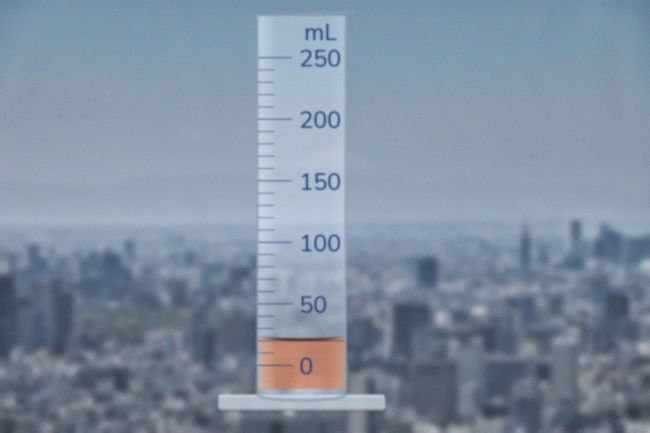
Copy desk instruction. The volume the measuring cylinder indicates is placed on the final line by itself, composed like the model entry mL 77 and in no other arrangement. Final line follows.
mL 20
